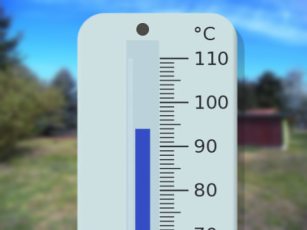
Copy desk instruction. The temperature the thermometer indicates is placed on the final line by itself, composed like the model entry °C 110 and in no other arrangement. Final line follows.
°C 94
